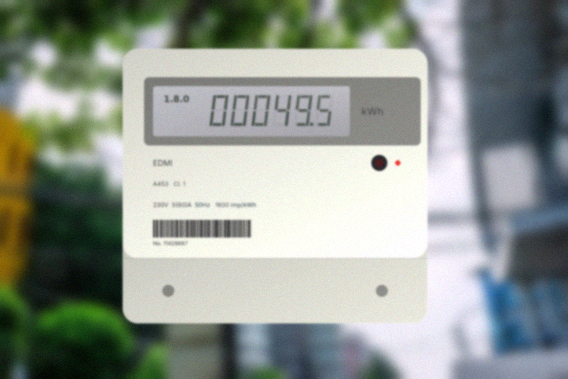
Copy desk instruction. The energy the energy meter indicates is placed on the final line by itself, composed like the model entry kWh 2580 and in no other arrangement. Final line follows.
kWh 49.5
